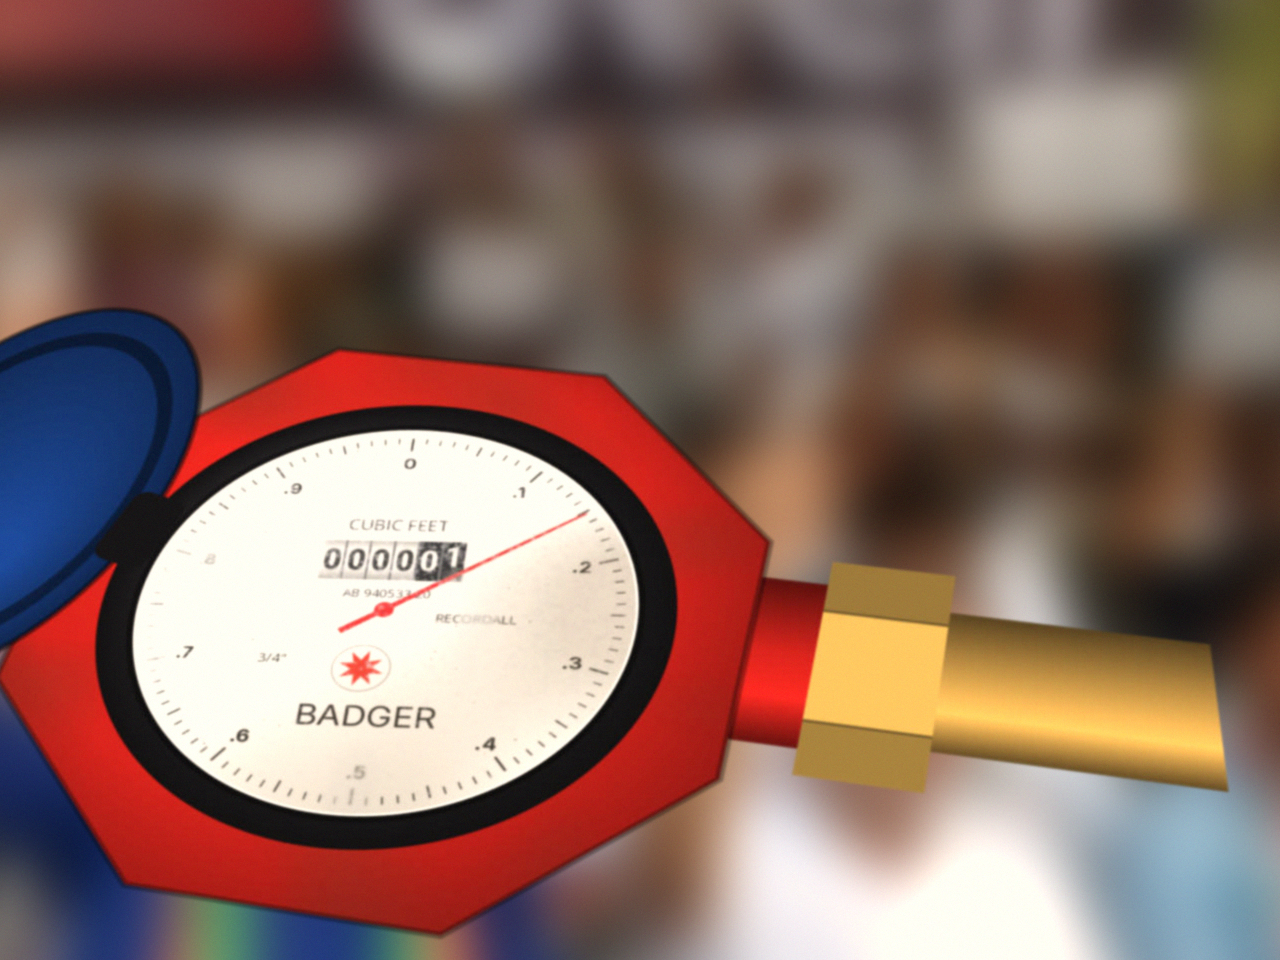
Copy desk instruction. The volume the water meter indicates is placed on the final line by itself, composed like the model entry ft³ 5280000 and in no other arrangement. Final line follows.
ft³ 1.15
